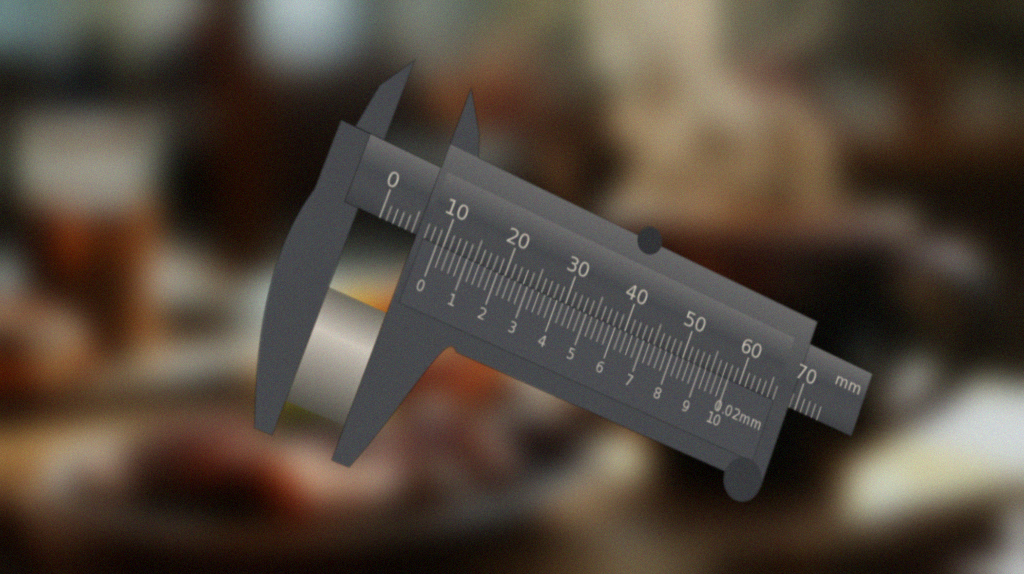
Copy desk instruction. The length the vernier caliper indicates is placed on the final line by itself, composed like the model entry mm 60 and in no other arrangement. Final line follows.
mm 9.0
